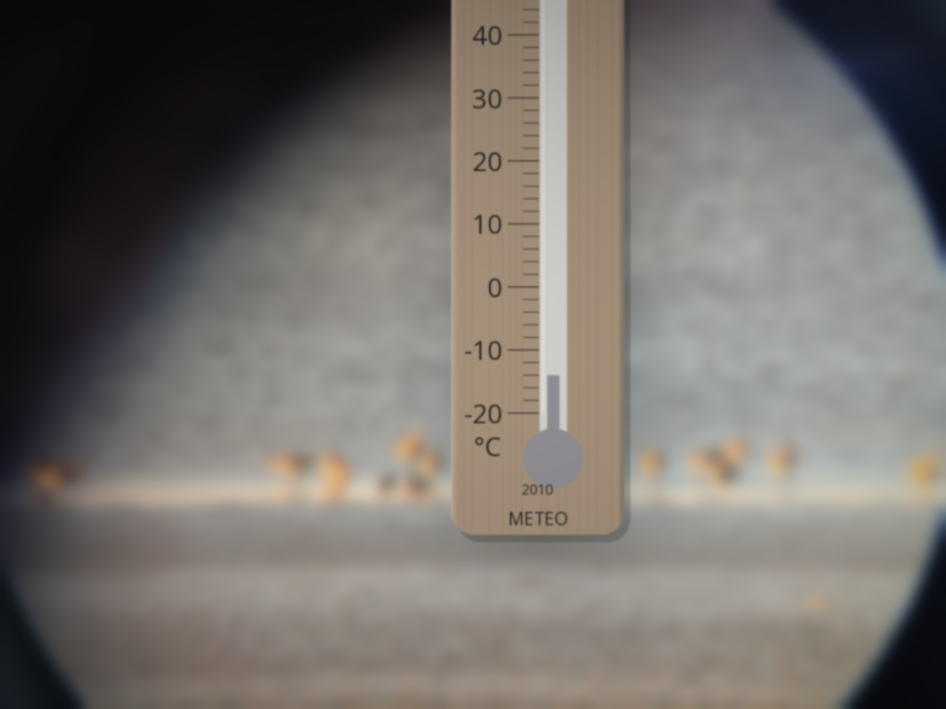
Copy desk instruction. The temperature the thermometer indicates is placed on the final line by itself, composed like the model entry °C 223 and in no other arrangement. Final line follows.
°C -14
